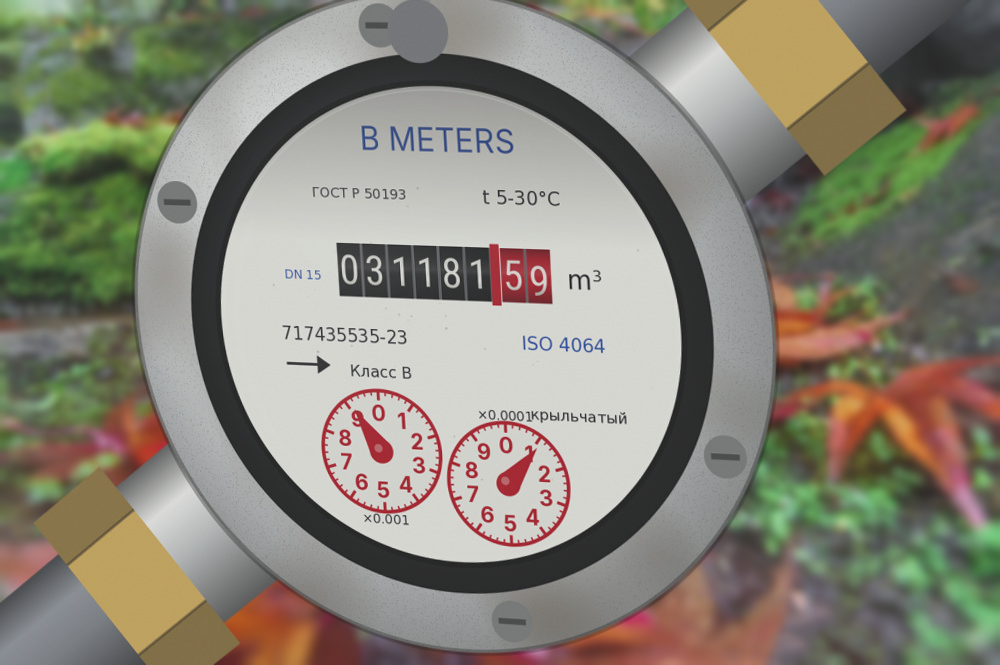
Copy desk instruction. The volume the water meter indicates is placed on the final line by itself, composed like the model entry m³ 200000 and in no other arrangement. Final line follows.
m³ 31181.5891
